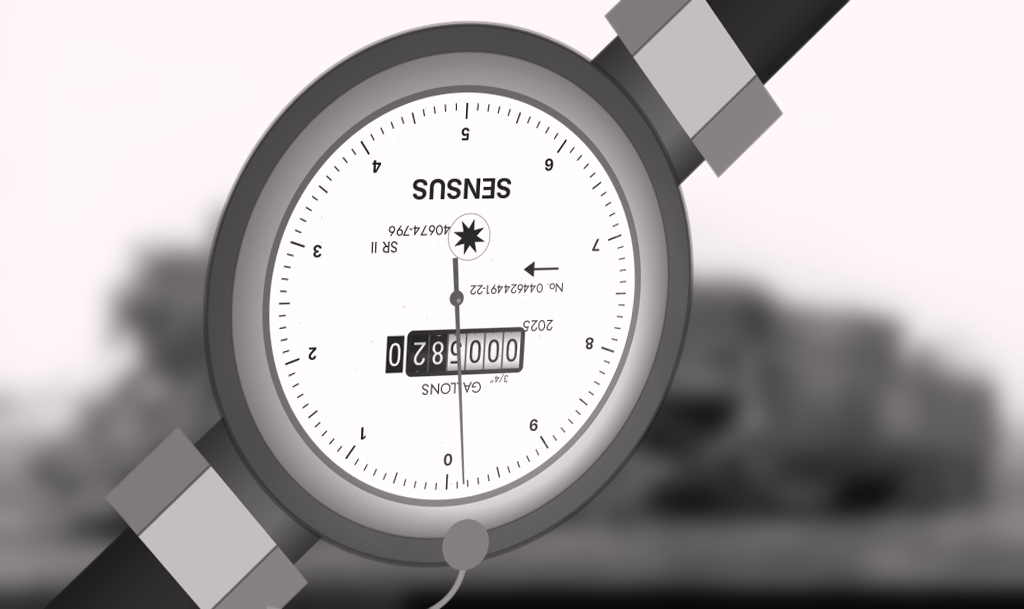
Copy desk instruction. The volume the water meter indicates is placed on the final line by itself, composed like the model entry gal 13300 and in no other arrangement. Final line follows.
gal 5819.8
